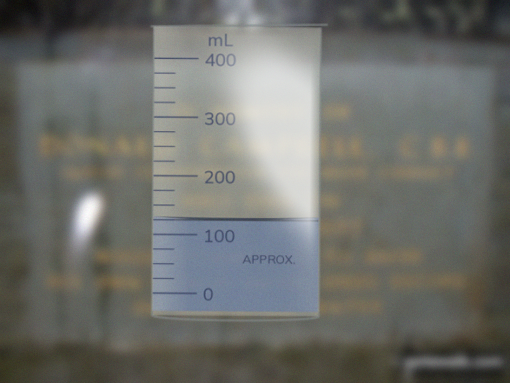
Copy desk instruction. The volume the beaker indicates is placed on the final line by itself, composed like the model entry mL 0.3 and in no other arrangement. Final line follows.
mL 125
